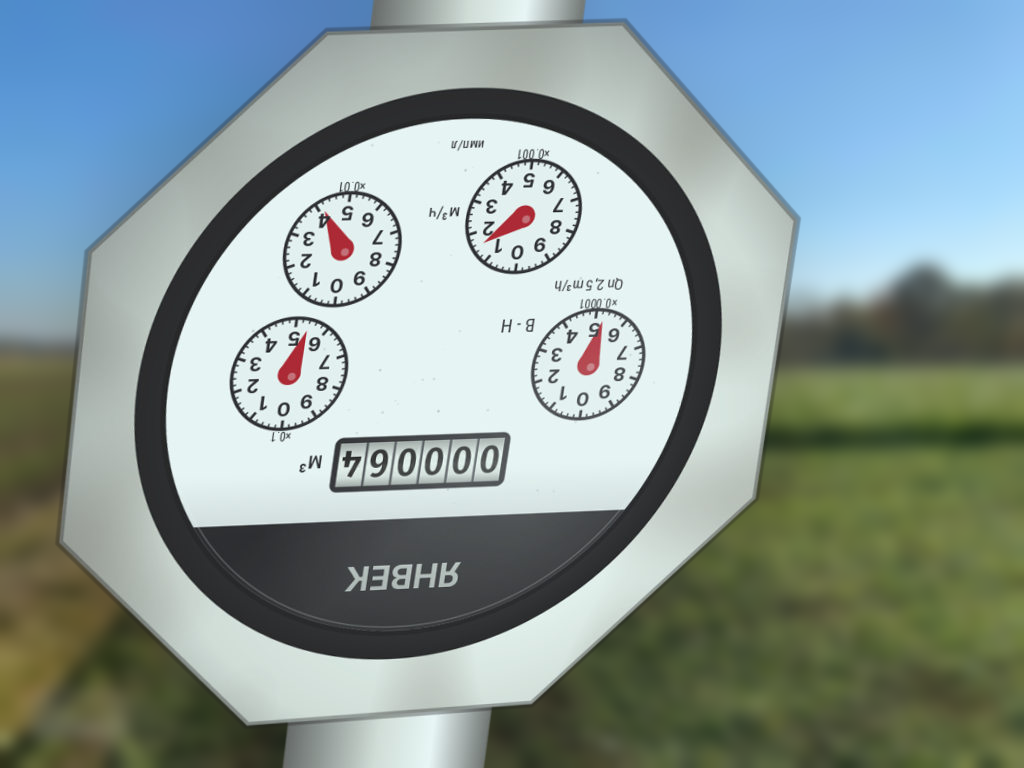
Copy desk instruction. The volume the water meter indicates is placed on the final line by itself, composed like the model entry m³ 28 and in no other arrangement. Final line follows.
m³ 64.5415
